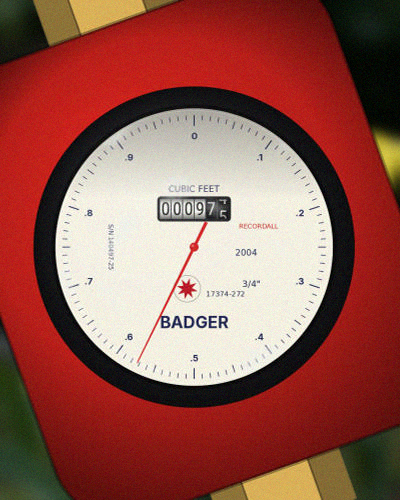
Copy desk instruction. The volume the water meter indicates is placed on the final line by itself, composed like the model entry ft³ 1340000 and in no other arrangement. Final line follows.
ft³ 974.57
